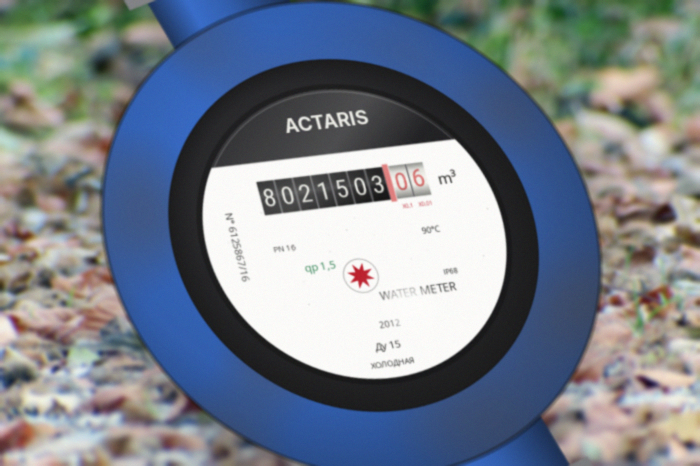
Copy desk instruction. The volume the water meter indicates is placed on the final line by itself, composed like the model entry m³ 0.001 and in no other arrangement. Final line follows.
m³ 8021503.06
